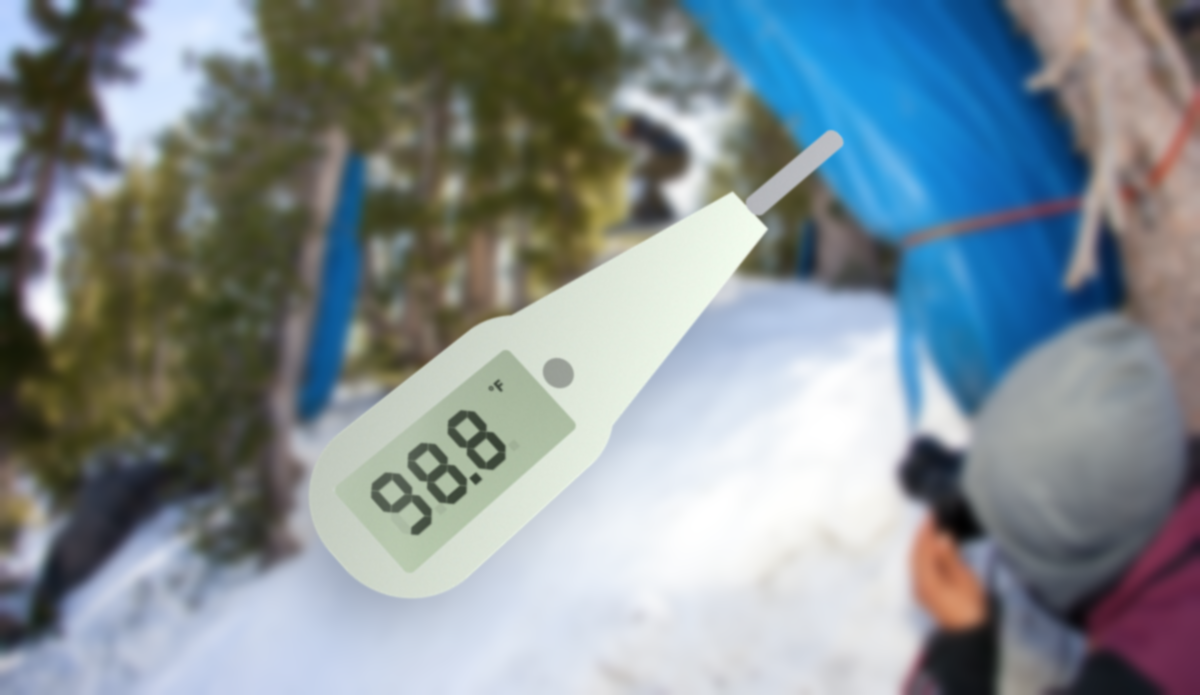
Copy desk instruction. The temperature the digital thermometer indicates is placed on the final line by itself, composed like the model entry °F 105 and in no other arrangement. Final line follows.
°F 98.8
